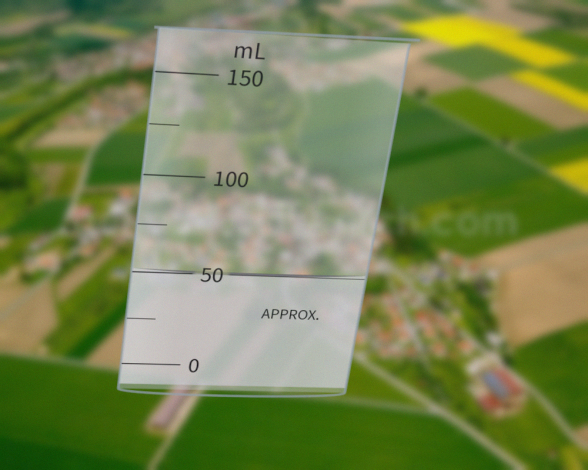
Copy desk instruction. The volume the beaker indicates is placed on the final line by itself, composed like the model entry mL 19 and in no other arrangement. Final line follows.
mL 50
